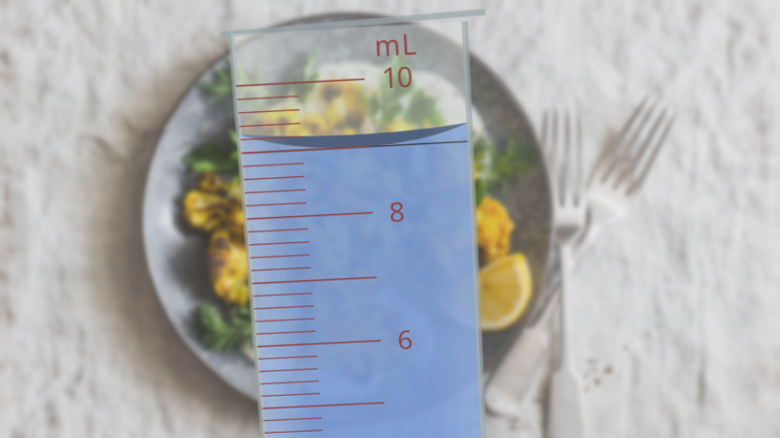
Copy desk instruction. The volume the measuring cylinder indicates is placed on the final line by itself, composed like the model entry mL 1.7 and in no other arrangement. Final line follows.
mL 9
